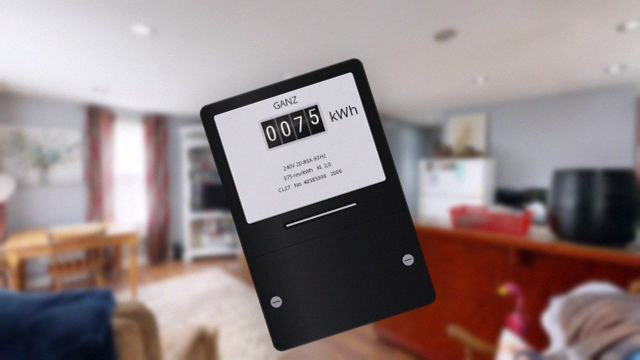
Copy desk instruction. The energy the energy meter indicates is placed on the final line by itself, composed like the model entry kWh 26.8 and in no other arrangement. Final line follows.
kWh 75
